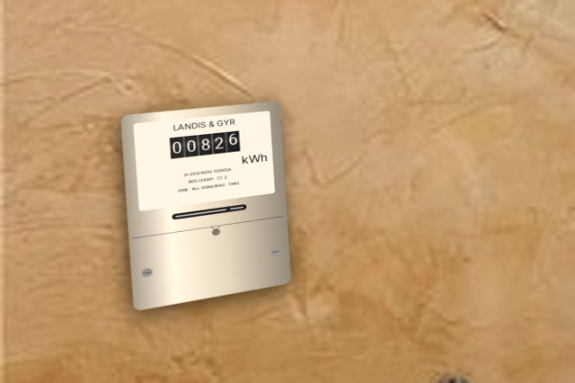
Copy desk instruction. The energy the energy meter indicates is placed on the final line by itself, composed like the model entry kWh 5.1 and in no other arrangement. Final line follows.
kWh 826
